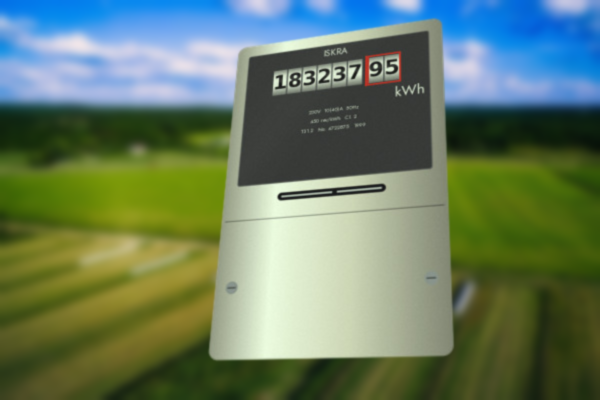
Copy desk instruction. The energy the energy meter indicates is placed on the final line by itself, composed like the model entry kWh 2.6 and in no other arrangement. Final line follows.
kWh 183237.95
